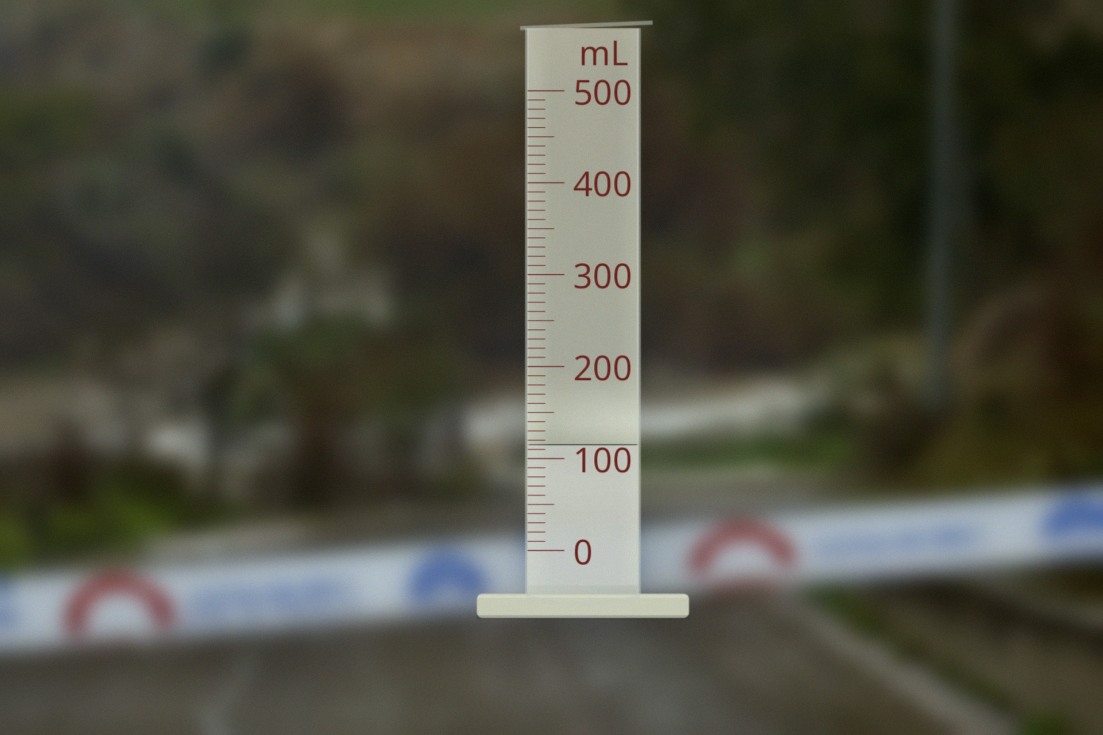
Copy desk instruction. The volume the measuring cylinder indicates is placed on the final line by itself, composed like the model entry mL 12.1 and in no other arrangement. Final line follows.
mL 115
